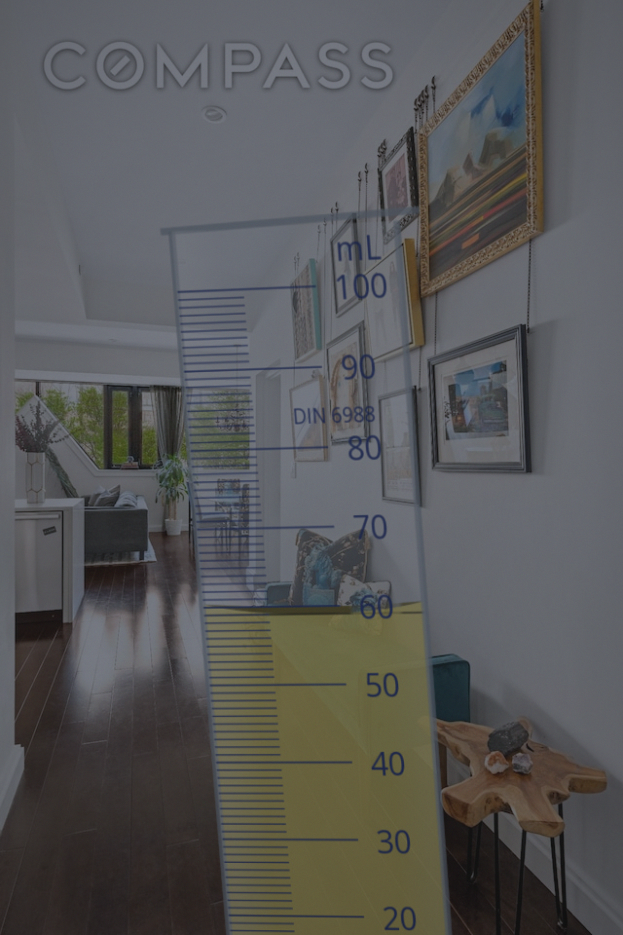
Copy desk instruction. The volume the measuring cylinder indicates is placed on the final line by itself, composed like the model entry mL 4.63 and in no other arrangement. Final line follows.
mL 59
